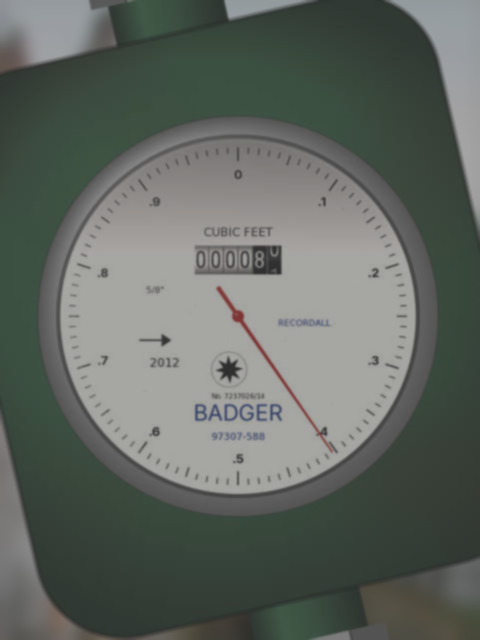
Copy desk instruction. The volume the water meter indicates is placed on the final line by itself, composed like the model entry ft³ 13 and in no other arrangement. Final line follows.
ft³ 80.40
